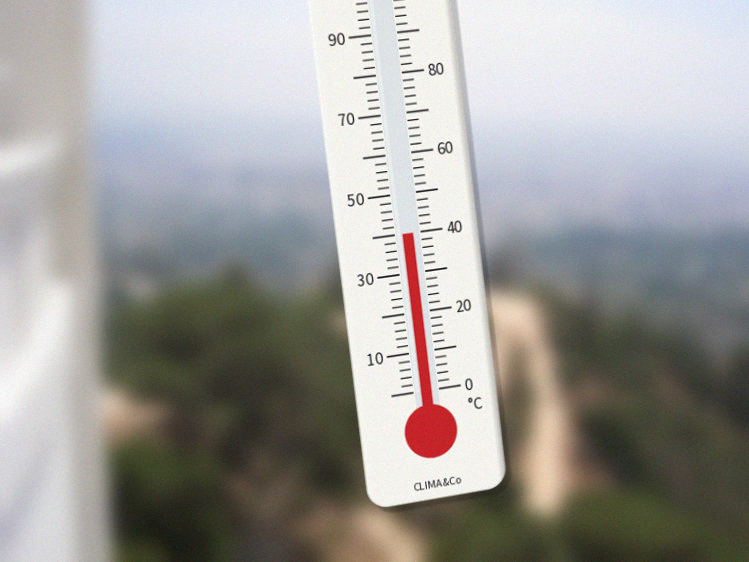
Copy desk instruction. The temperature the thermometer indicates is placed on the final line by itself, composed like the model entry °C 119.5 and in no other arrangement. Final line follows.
°C 40
